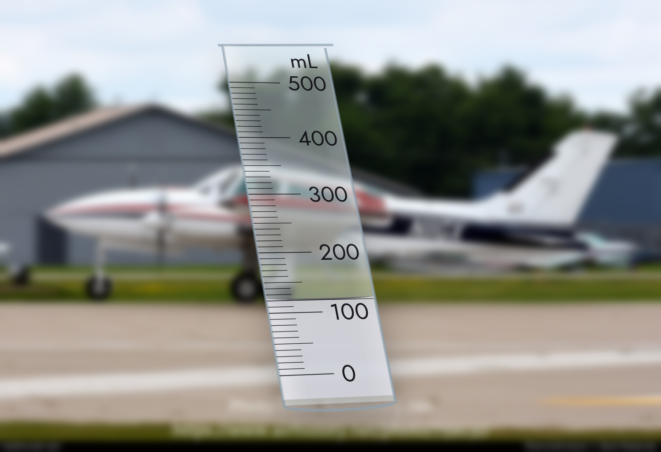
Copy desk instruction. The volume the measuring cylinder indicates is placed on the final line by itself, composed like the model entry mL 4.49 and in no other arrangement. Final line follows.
mL 120
